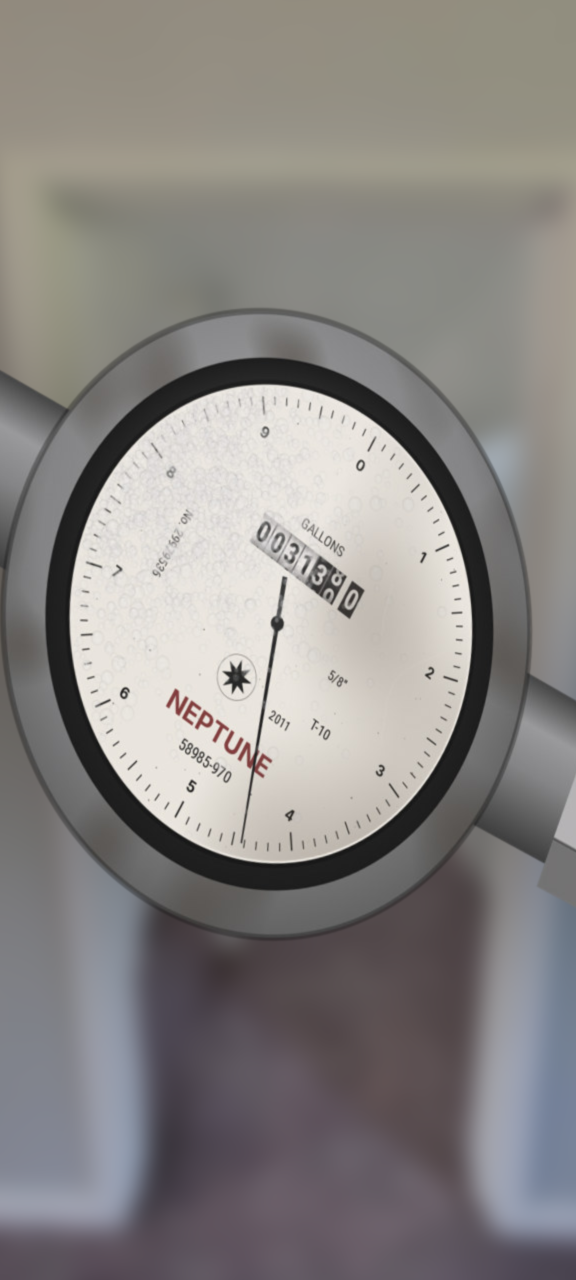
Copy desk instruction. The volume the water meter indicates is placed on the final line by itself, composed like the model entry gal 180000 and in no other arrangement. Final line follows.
gal 31384.4
